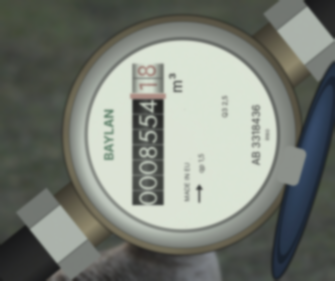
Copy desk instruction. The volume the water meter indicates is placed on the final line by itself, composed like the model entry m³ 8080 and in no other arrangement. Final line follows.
m³ 8554.18
